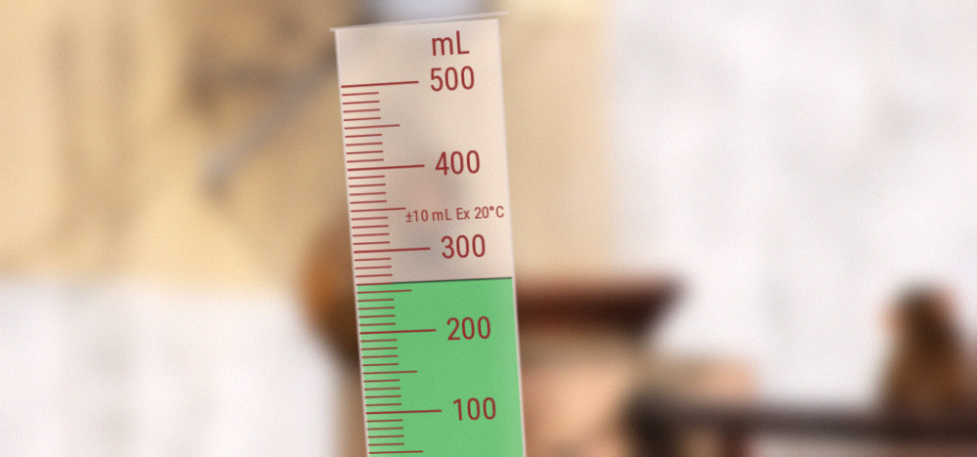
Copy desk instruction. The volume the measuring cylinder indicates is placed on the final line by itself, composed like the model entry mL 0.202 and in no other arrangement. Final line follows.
mL 260
